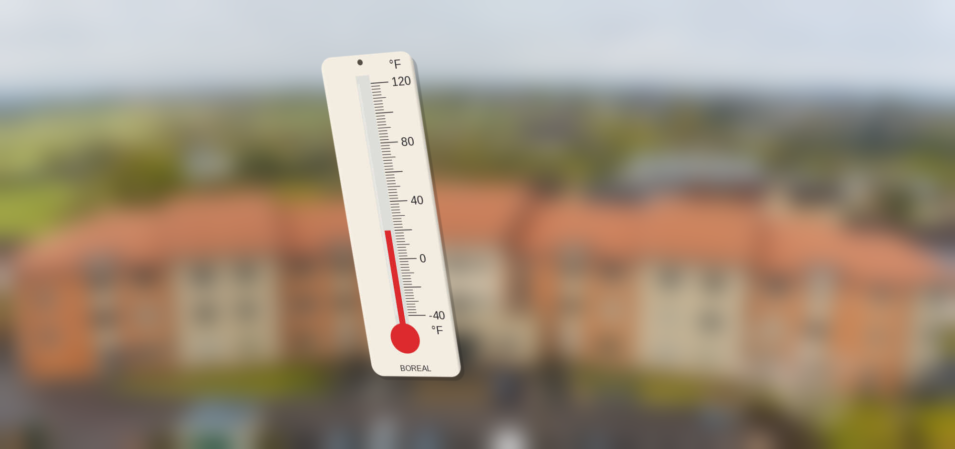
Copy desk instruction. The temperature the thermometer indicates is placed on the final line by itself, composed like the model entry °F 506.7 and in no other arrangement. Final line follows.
°F 20
